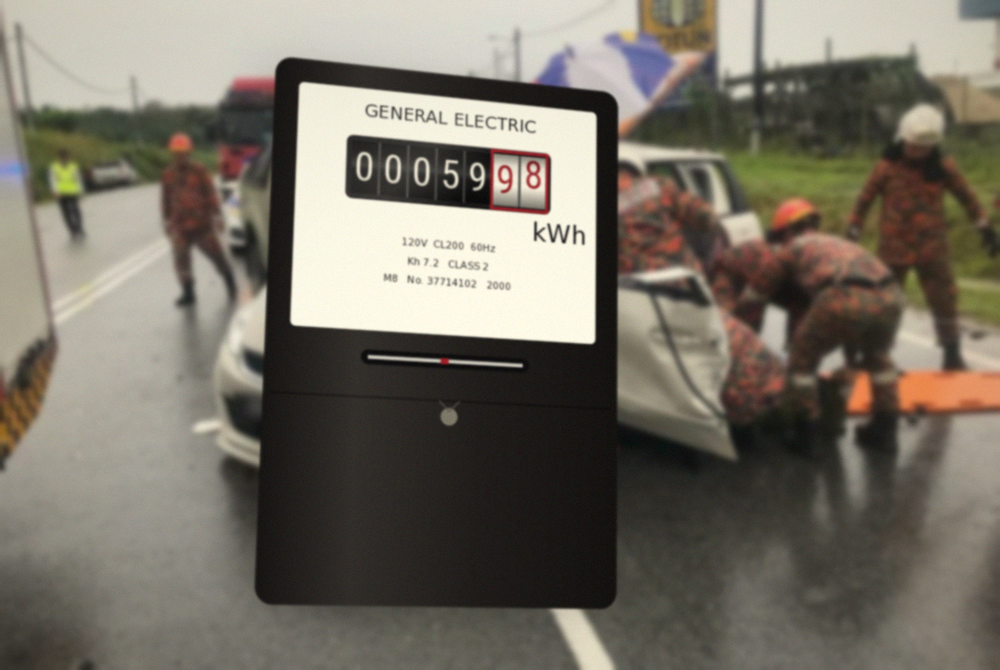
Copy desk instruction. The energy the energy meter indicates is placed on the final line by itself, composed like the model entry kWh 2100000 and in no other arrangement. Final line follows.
kWh 59.98
